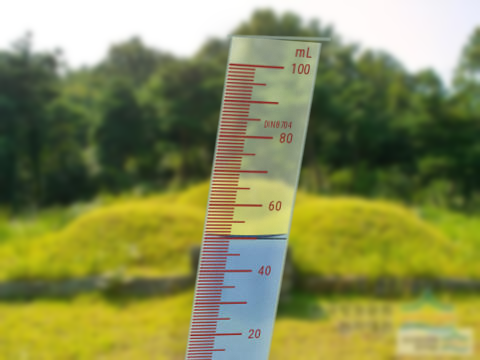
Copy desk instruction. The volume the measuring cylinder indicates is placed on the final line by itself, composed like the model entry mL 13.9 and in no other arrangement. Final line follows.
mL 50
